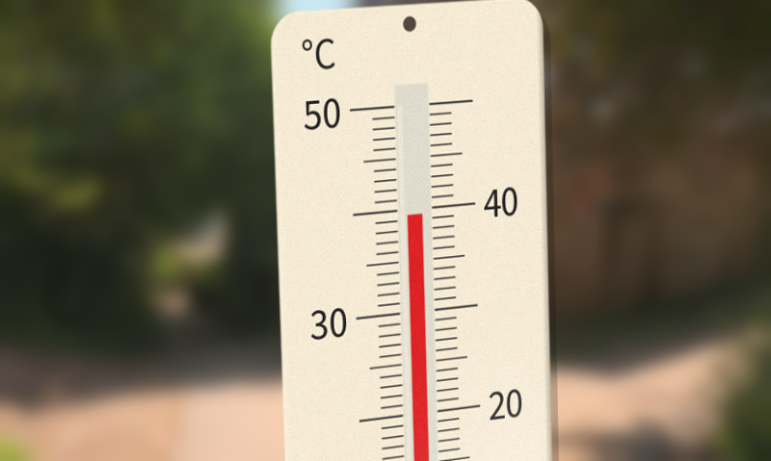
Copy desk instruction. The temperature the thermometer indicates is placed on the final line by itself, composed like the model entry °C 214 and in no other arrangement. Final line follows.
°C 39.5
